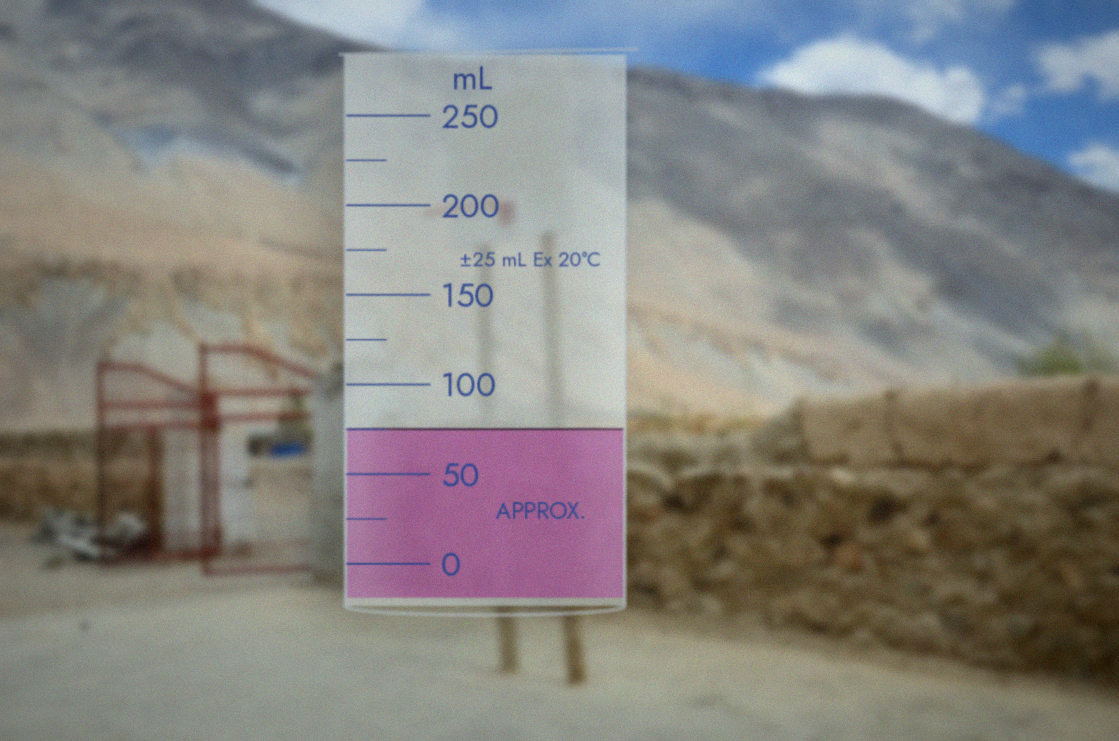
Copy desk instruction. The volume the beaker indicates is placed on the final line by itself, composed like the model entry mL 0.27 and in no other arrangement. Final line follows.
mL 75
